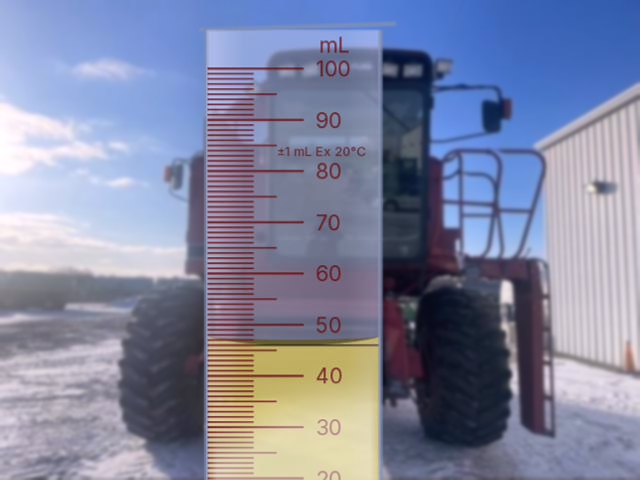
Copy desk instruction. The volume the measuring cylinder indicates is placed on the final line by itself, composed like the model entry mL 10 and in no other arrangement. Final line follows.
mL 46
